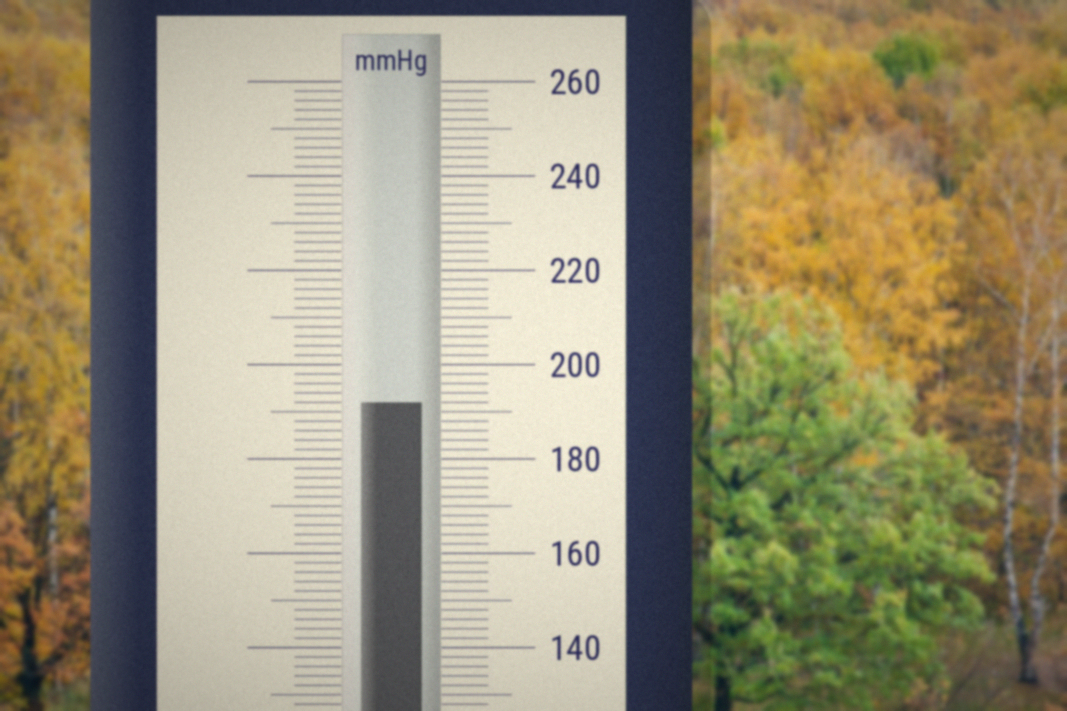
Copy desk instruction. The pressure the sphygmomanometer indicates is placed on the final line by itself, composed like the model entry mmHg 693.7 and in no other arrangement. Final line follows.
mmHg 192
